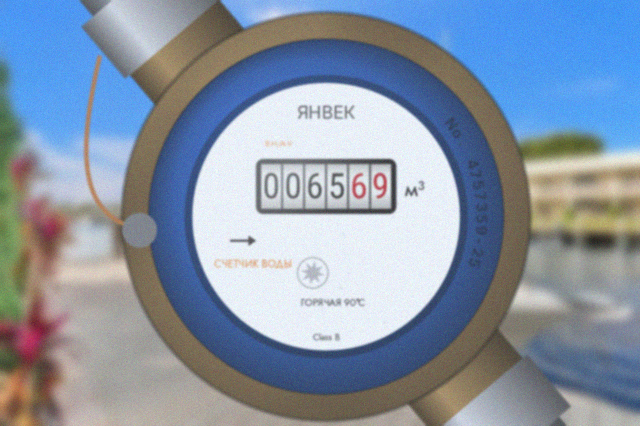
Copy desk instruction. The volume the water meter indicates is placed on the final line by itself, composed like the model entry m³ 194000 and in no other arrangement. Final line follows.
m³ 65.69
